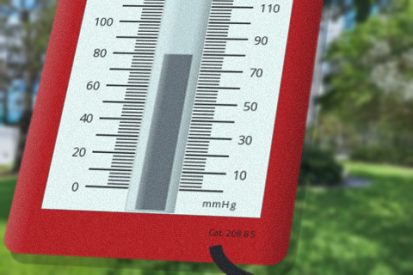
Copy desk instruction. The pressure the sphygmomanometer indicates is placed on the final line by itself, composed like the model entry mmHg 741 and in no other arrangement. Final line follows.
mmHg 80
